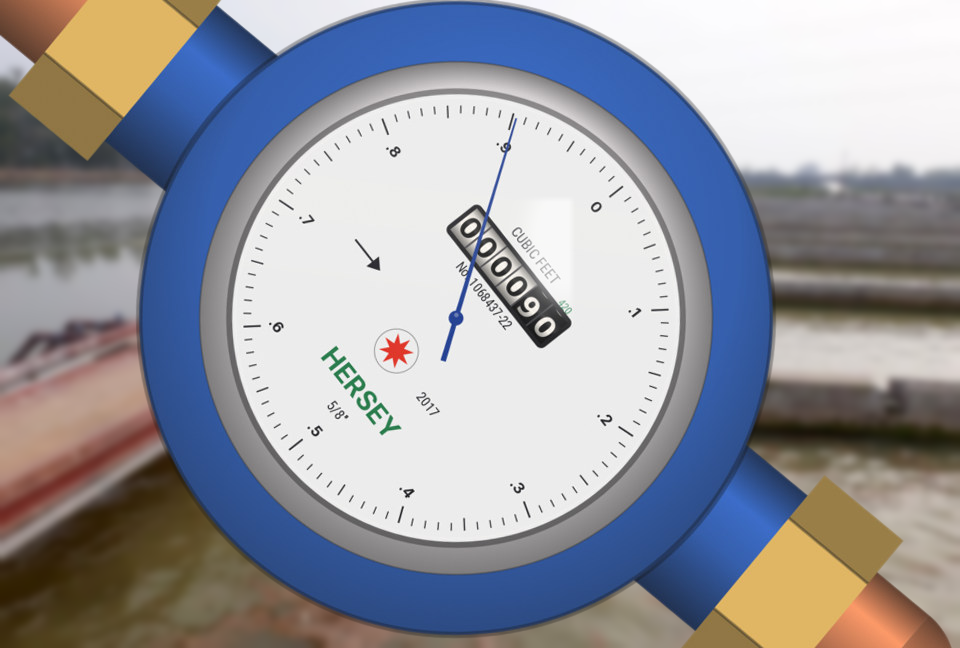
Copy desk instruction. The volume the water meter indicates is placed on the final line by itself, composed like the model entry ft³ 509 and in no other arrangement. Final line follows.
ft³ 89.90
